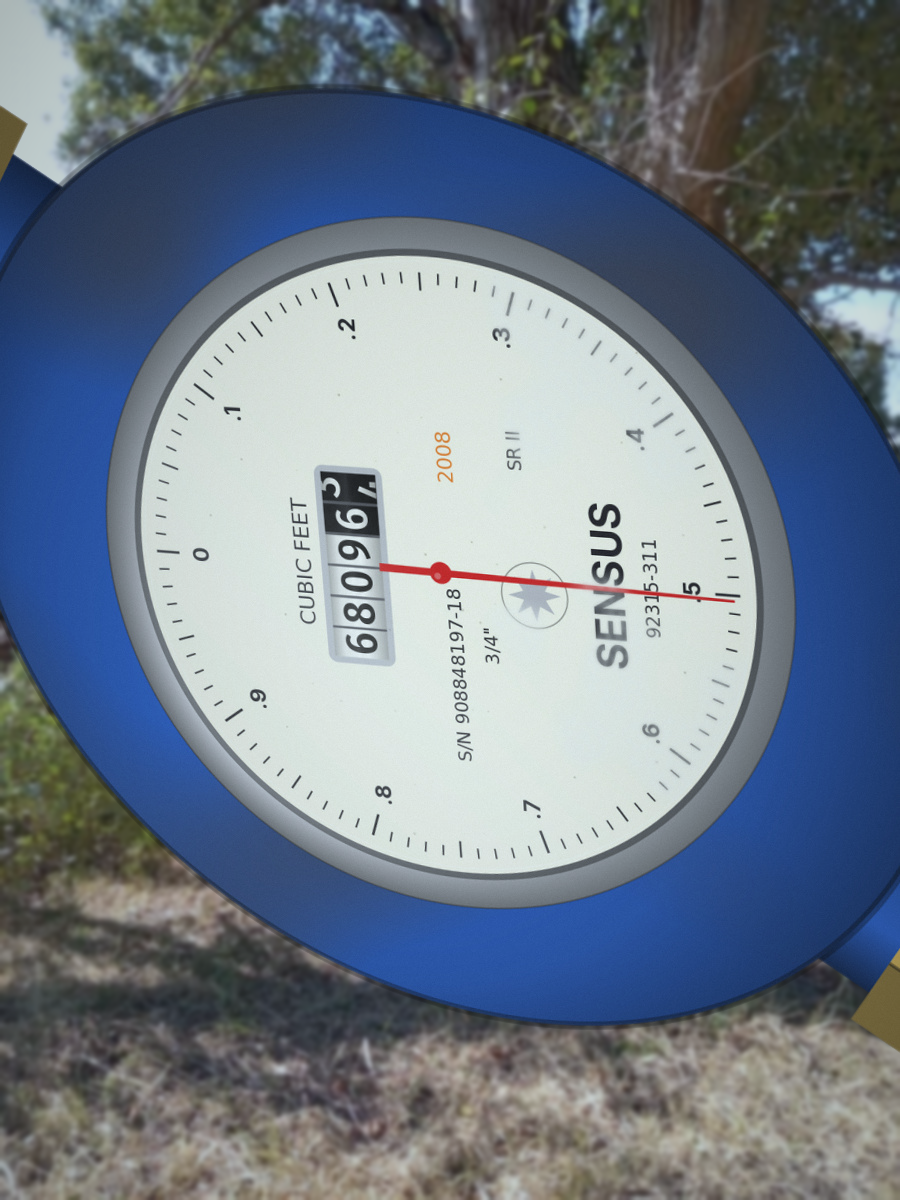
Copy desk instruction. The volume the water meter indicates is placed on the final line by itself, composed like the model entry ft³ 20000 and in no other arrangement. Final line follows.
ft³ 680963.50
